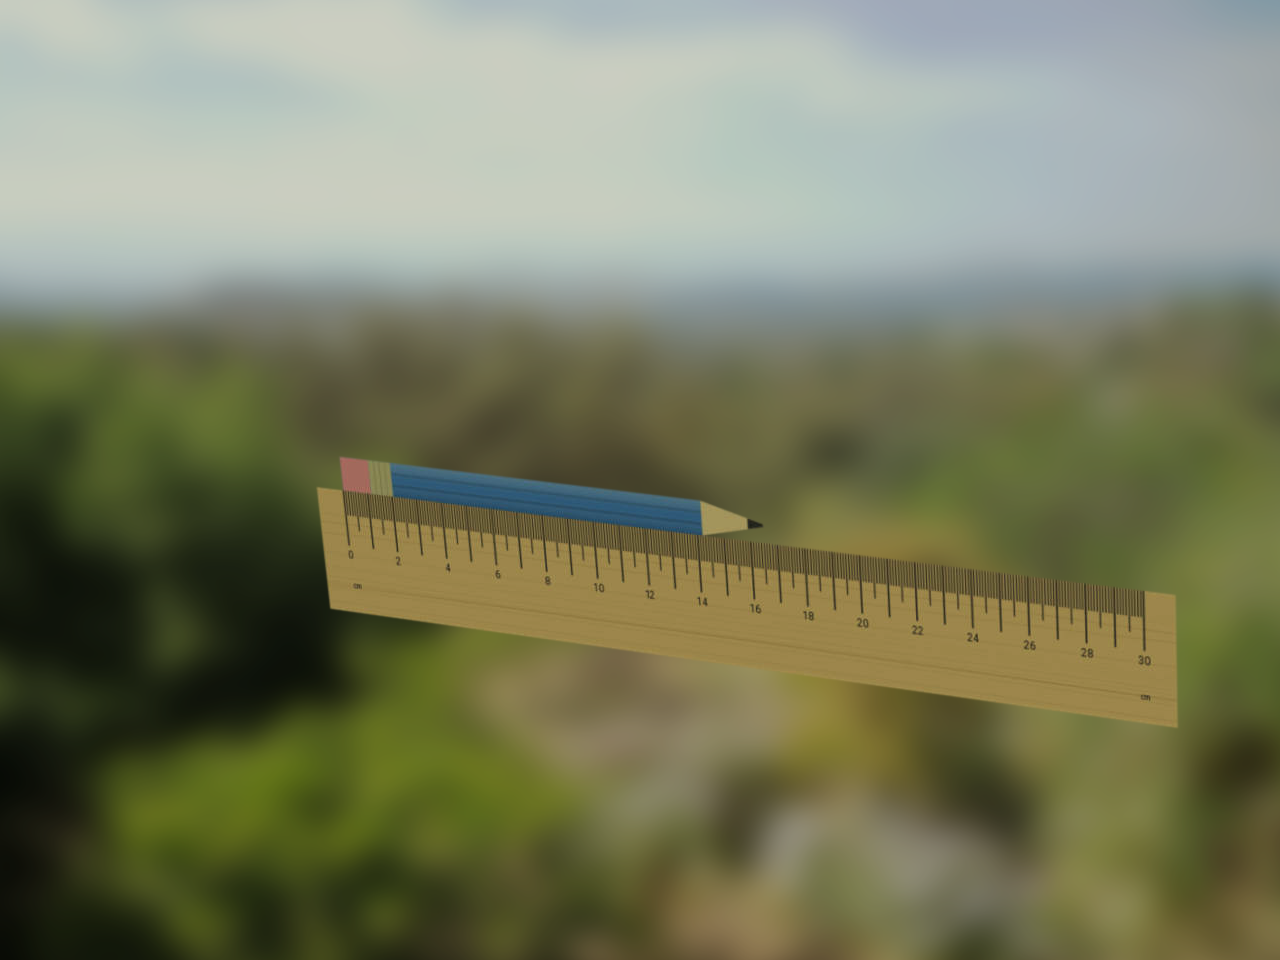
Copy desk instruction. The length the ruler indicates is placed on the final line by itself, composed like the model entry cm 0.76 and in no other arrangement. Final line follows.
cm 16.5
